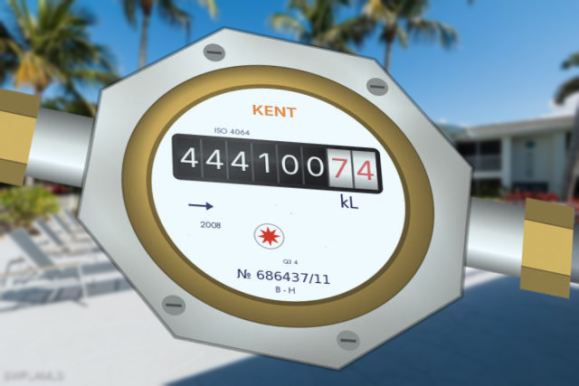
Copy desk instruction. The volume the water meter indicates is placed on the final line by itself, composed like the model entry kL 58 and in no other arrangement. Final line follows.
kL 444100.74
